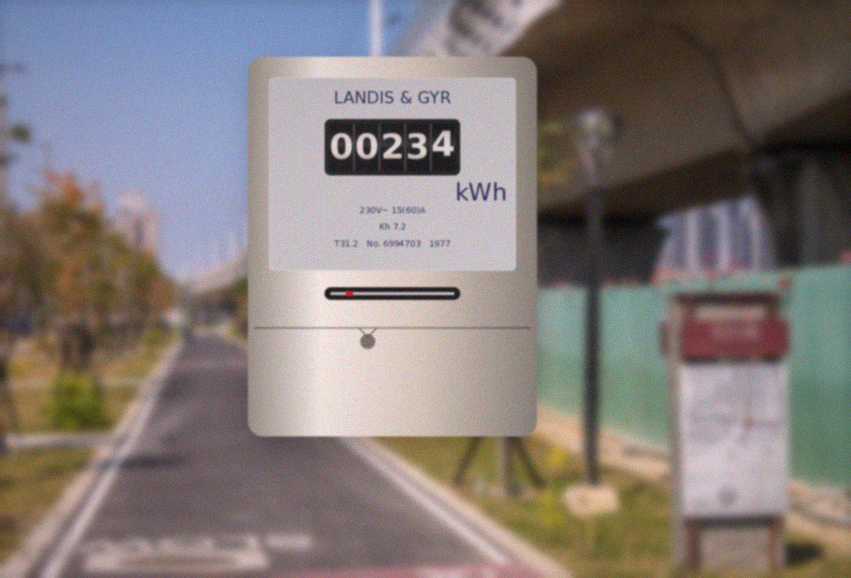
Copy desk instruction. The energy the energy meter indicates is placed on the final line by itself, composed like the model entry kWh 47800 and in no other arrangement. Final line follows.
kWh 234
